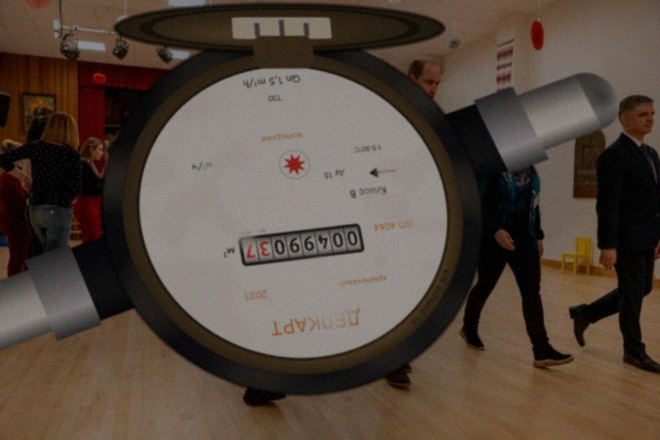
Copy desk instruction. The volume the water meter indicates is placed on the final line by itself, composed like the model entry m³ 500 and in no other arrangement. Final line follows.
m³ 4990.37
